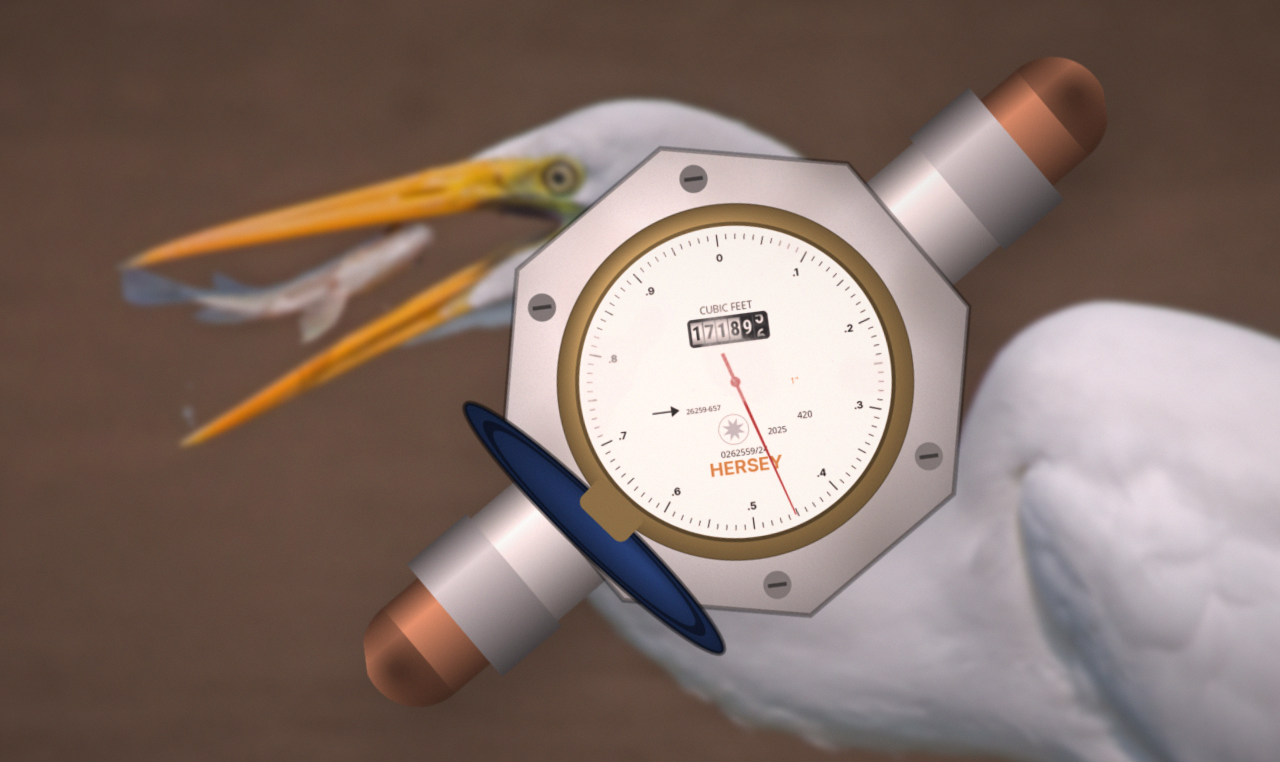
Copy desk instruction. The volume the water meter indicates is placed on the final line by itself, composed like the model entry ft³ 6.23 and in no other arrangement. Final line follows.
ft³ 171895.45
